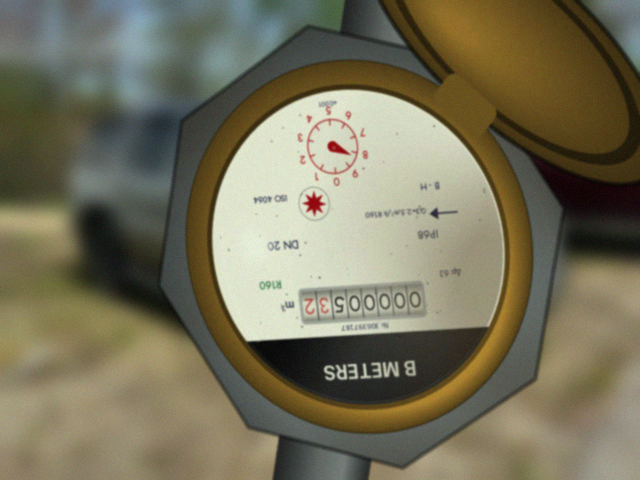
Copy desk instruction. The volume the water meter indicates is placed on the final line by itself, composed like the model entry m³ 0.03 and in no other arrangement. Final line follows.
m³ 5.328
